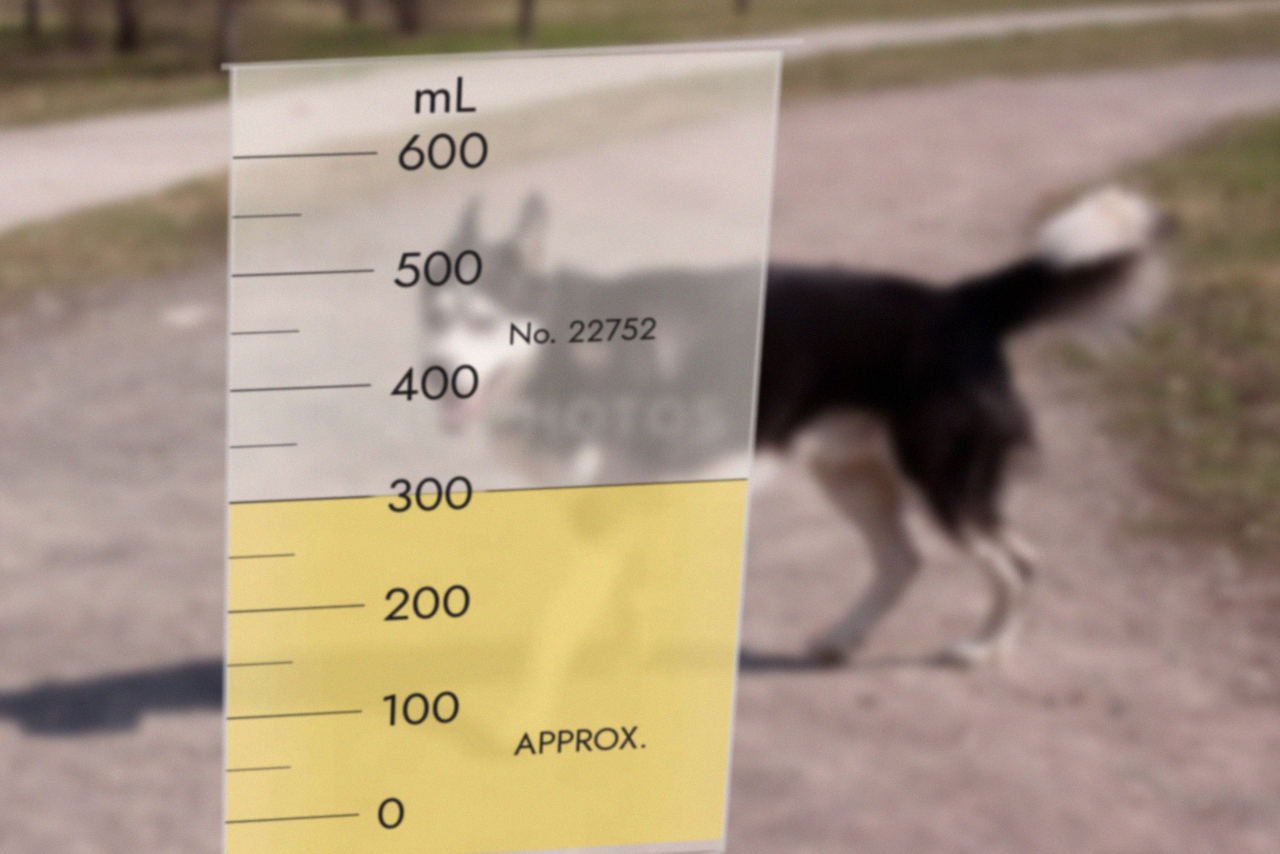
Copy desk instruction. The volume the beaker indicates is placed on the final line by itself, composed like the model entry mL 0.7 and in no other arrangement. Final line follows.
mL 300
